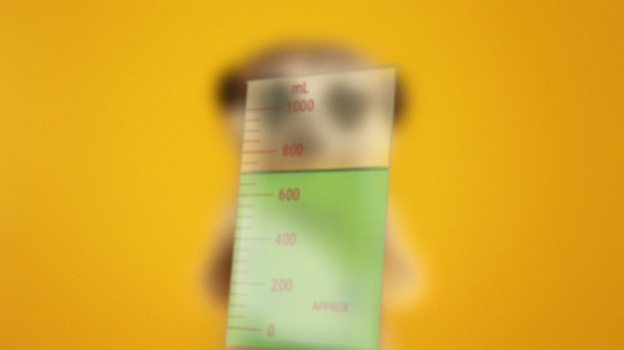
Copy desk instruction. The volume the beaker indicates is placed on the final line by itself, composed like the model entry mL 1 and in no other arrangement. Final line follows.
mL 700
